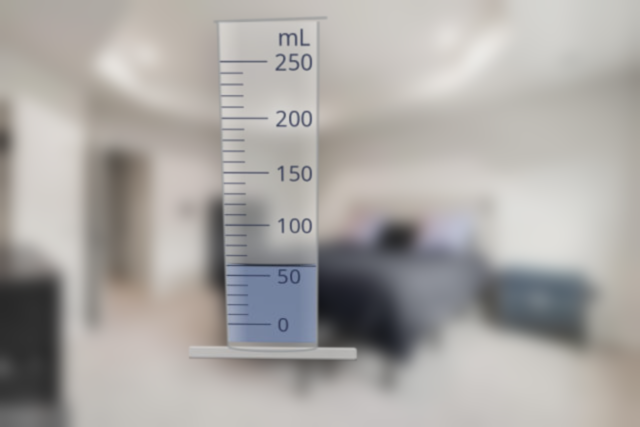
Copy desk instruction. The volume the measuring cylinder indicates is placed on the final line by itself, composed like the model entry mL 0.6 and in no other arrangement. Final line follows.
mL 60
